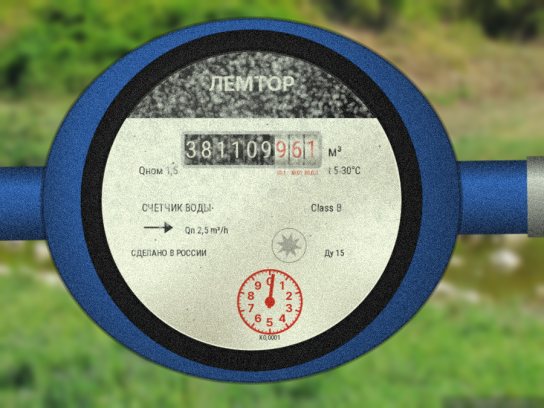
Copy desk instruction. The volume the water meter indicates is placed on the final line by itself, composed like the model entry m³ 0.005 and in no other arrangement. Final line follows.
m³ 381109.9610
